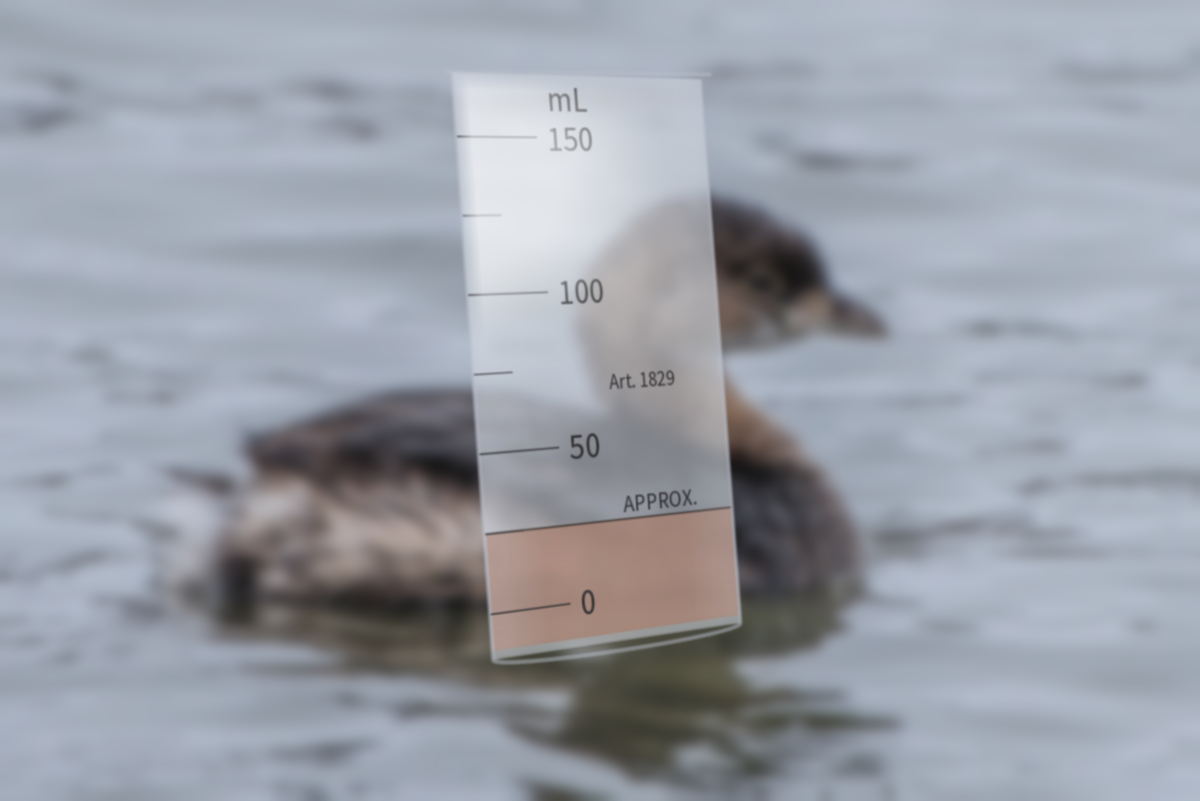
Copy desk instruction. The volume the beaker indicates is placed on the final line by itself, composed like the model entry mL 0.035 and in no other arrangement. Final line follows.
mL 25
